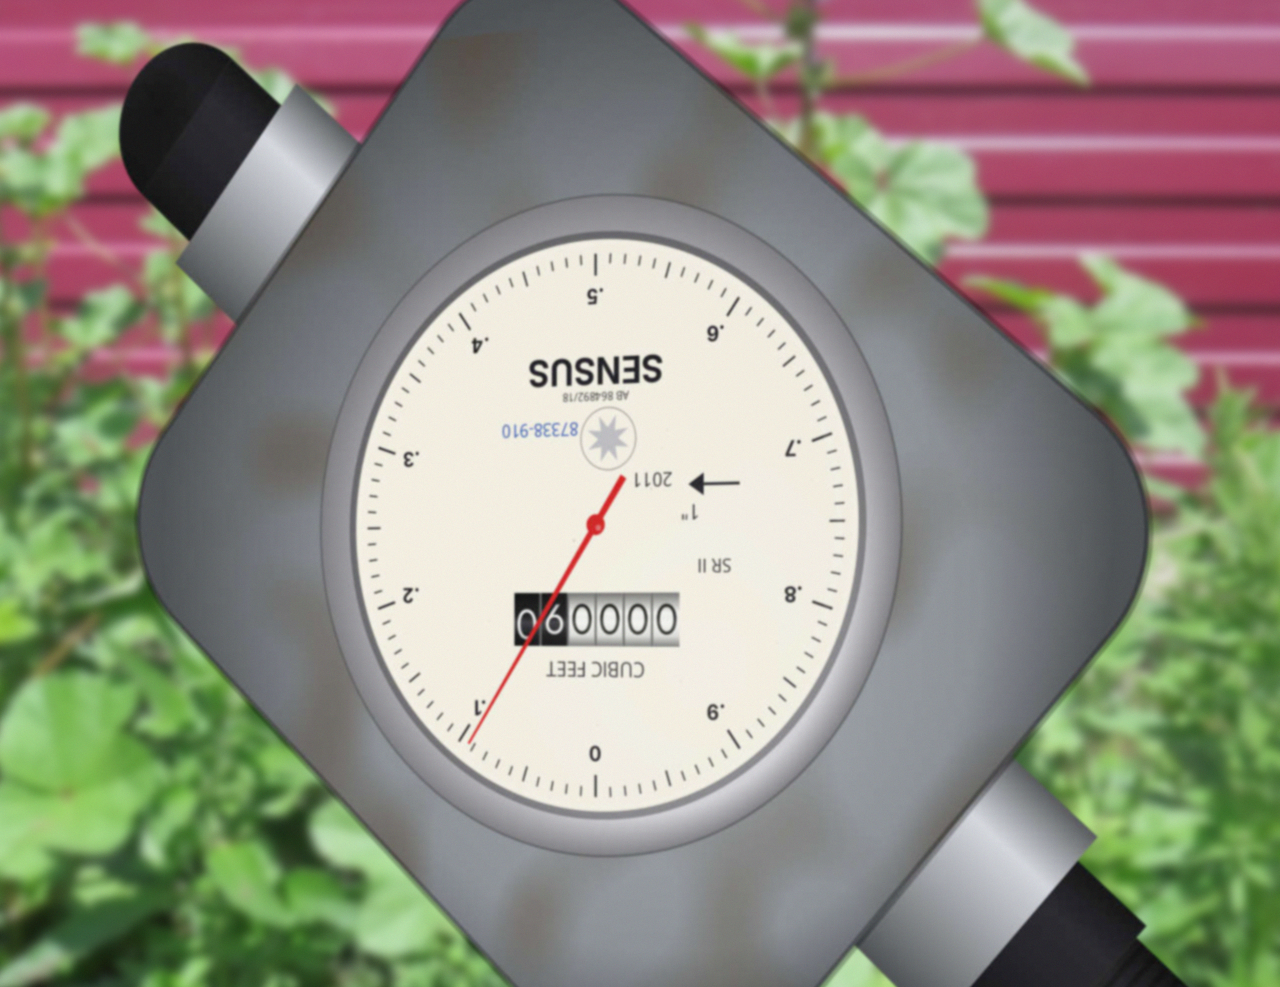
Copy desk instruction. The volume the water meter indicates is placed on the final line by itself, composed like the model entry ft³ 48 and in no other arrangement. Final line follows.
ft³ 90.09
